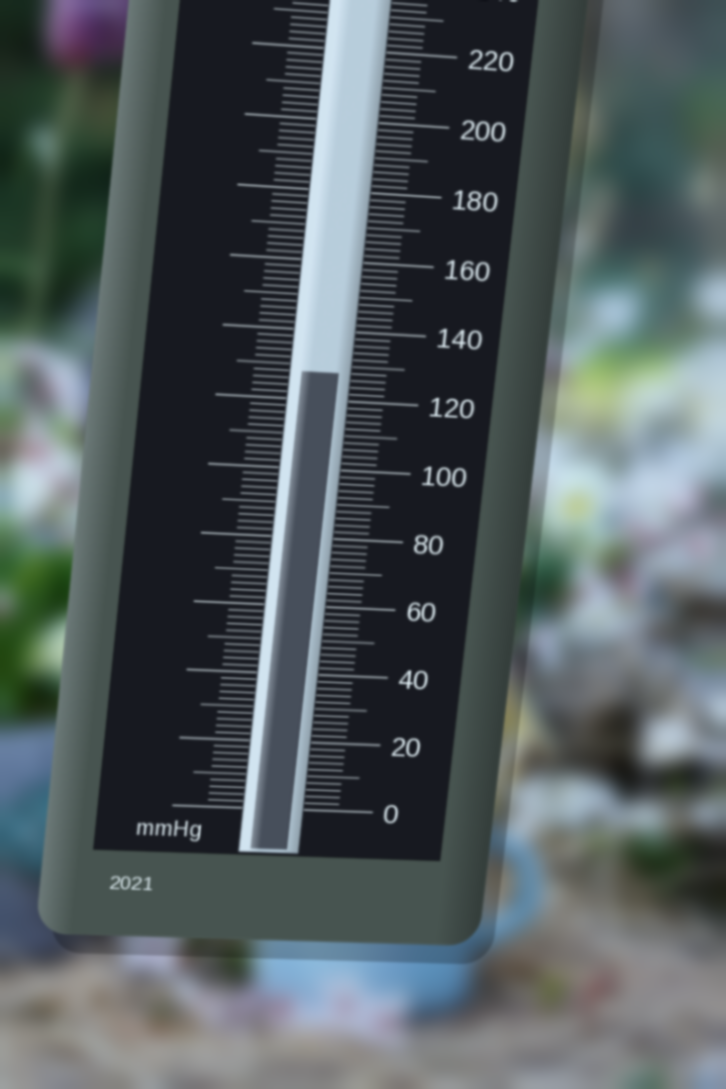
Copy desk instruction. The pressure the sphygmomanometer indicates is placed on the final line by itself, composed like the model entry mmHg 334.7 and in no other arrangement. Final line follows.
mmHg 128
